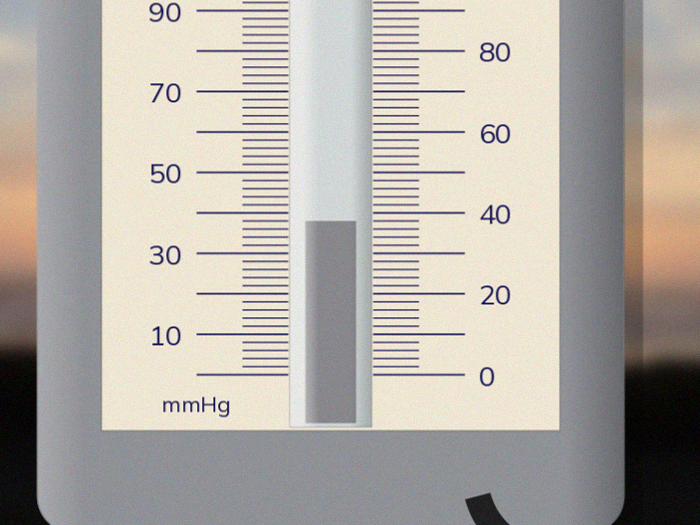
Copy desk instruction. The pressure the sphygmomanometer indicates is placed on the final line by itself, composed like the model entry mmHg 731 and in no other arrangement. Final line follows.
mmHg 38
